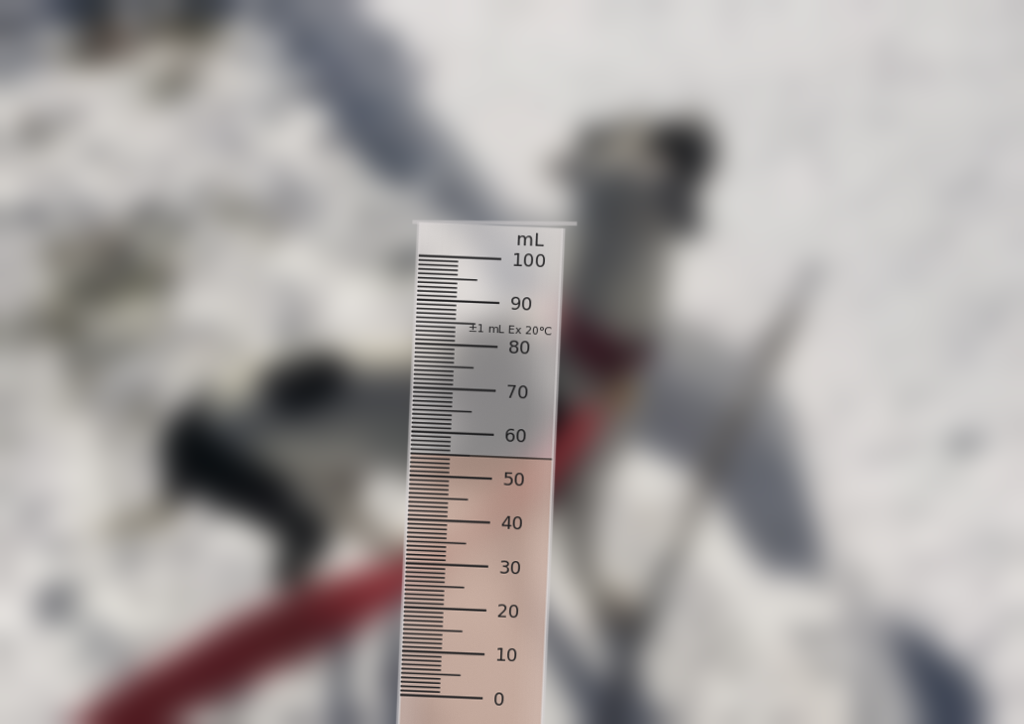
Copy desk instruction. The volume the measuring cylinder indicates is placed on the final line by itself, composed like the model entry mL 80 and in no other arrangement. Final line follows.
mL 55
